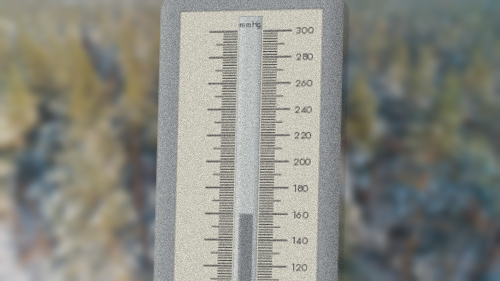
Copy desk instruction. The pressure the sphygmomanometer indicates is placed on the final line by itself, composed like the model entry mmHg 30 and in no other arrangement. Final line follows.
mmHg 160
